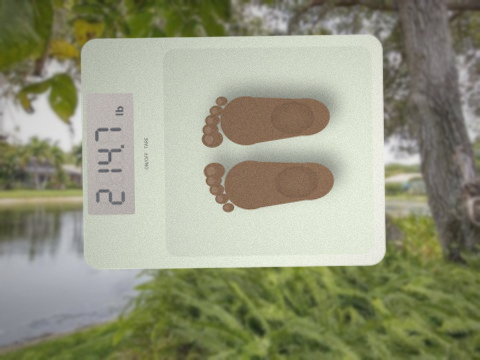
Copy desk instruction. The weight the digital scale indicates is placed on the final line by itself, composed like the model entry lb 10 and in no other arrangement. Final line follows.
lb 214.7
